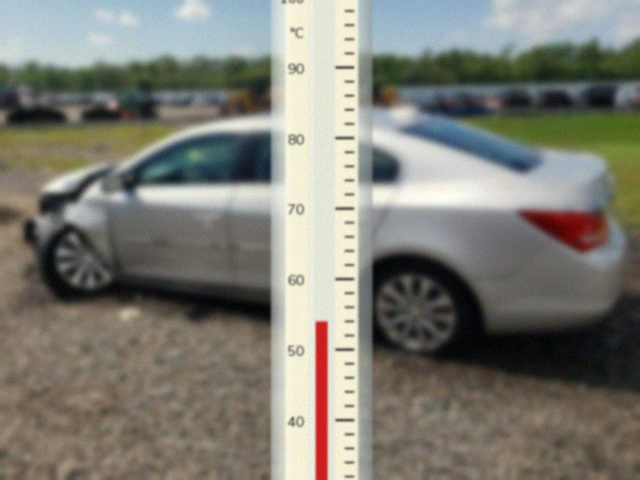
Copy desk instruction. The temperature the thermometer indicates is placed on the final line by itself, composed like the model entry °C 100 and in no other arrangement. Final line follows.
°C 54
